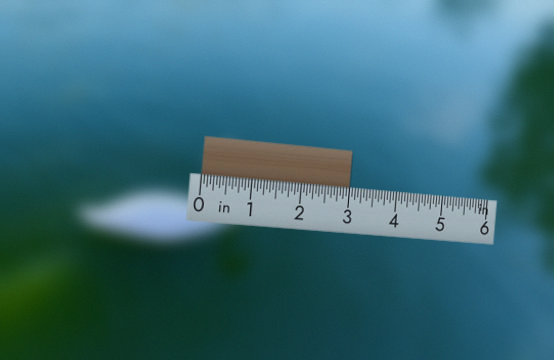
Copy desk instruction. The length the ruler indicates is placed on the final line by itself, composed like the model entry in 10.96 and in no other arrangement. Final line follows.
in 3
